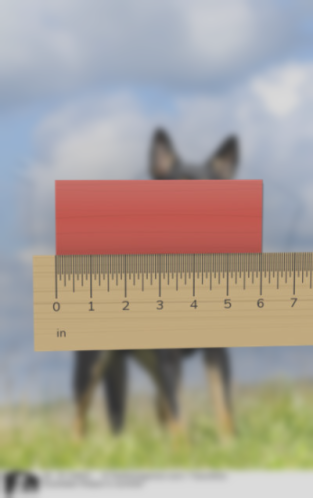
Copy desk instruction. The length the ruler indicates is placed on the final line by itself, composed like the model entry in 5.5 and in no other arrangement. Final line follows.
in 6
